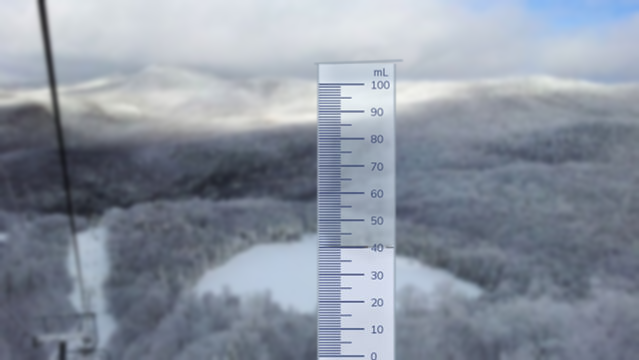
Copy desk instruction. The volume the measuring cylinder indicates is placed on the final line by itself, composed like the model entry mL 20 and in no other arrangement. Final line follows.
mL 40
